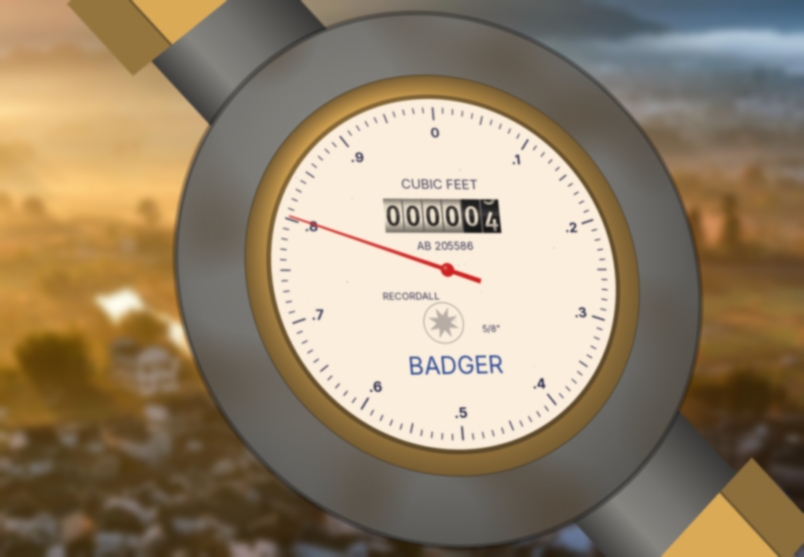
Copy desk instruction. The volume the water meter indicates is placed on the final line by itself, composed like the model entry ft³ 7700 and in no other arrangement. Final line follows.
ft³ 3.80
